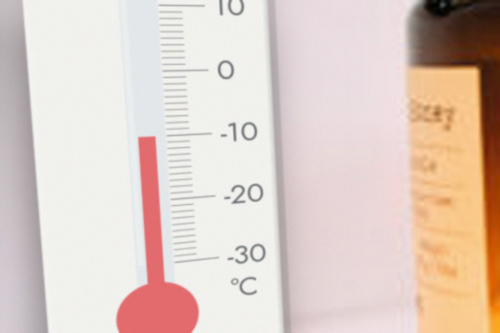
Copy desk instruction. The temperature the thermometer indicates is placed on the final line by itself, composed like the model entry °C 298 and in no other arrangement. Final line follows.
°C -10
